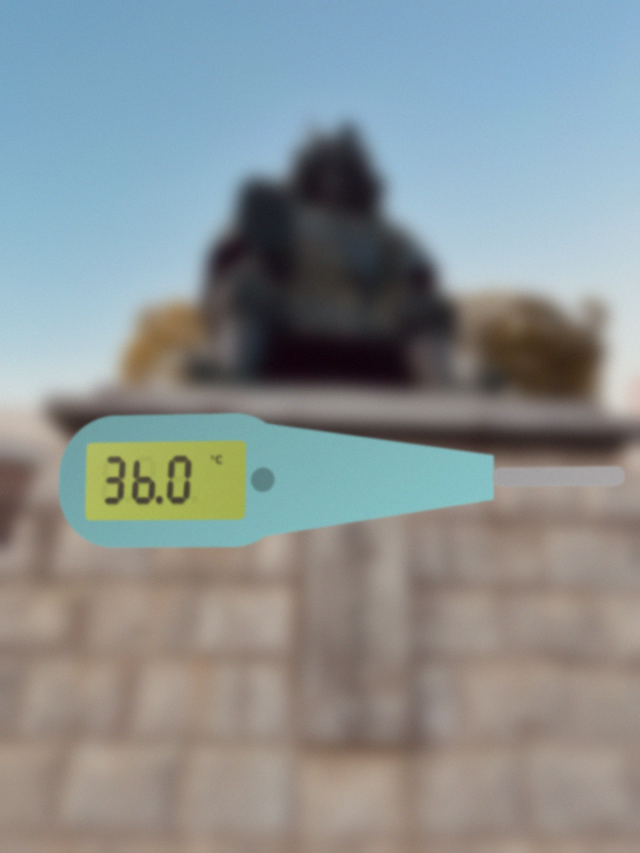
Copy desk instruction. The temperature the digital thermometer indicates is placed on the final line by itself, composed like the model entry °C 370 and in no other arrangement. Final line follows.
°C 36.0
